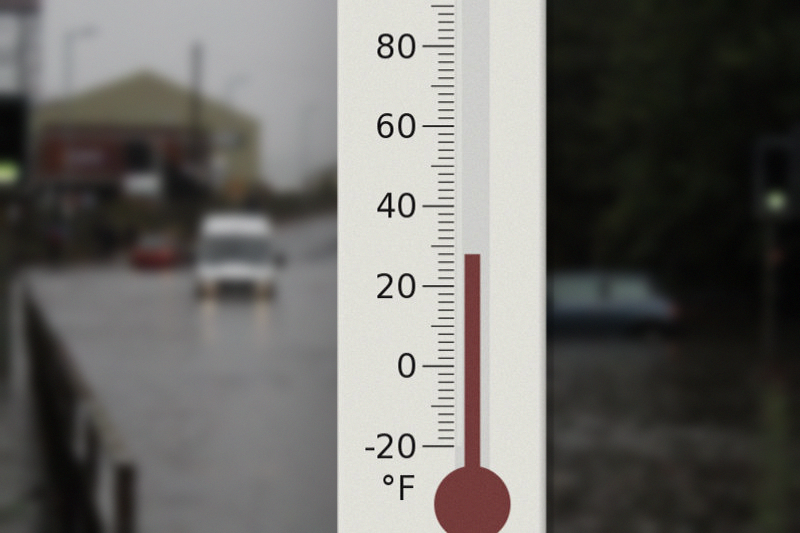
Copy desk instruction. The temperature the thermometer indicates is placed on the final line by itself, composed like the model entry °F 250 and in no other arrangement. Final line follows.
°F 28
